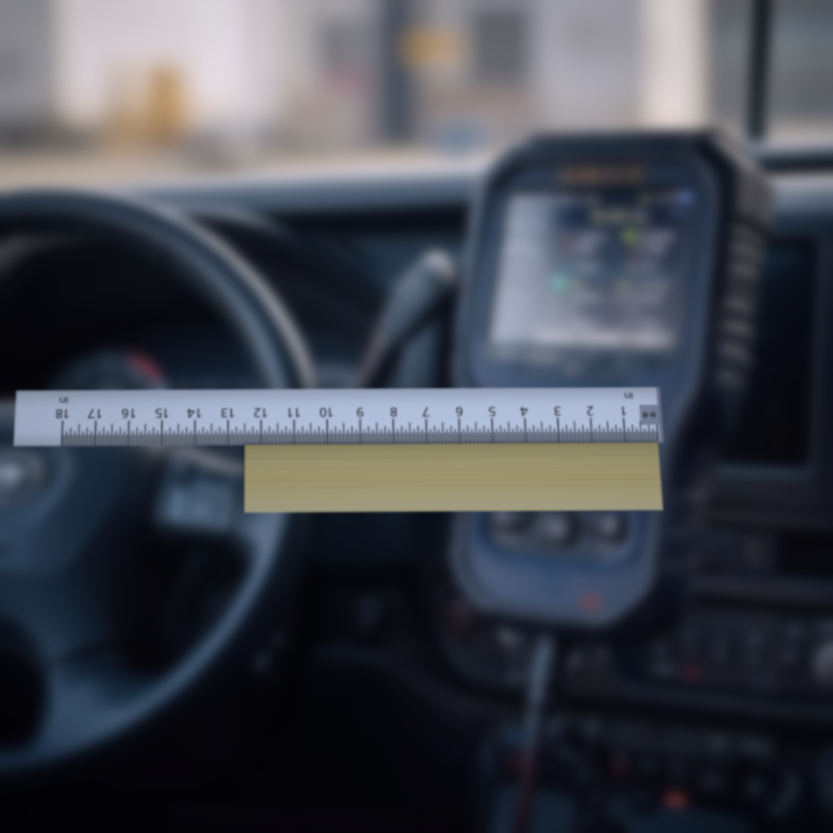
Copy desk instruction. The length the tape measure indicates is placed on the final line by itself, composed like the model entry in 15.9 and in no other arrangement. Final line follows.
in 12.5
